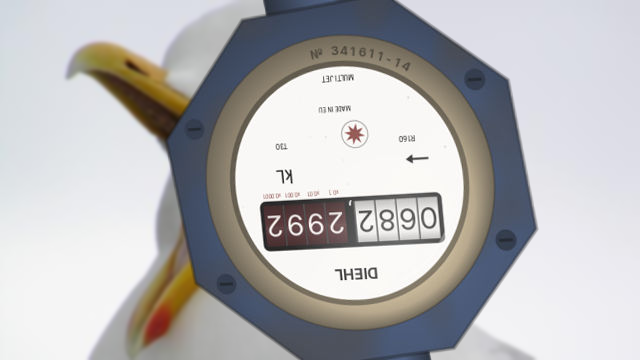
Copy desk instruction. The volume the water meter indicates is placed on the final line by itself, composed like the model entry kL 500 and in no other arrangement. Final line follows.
kL 682.2992
